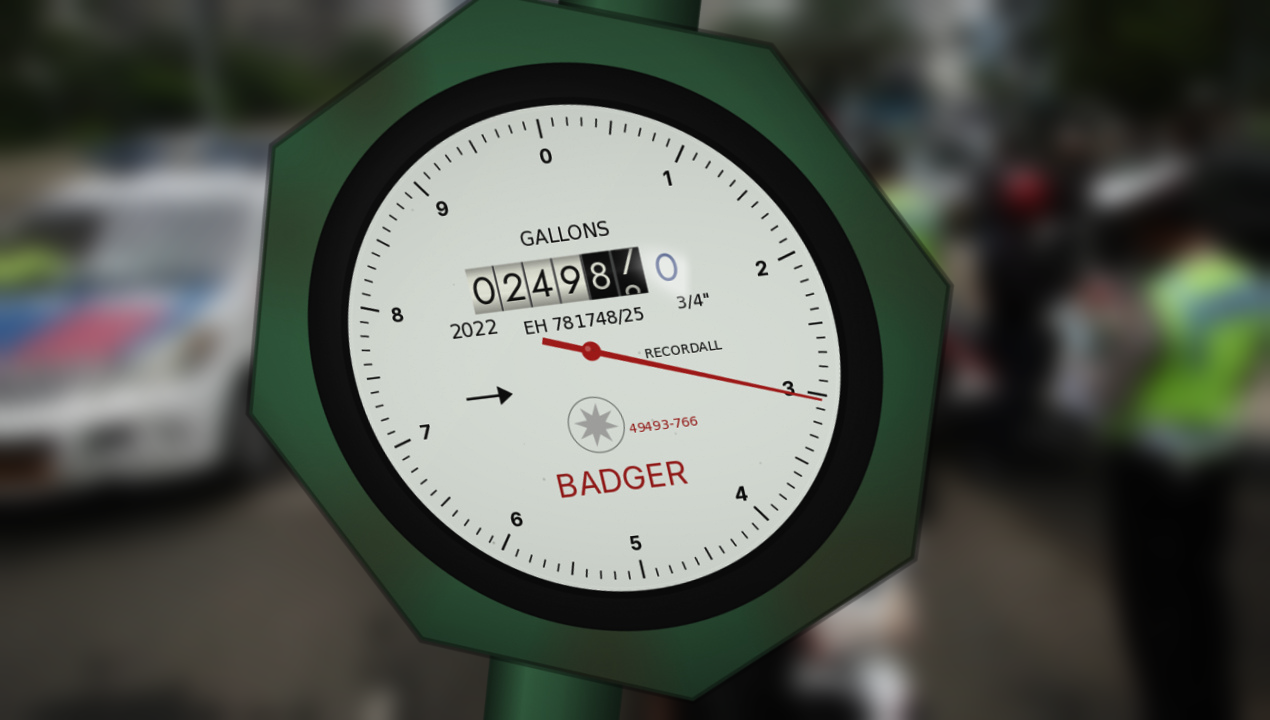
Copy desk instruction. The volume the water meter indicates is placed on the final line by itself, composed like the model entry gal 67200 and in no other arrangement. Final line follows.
gal 249873.0
